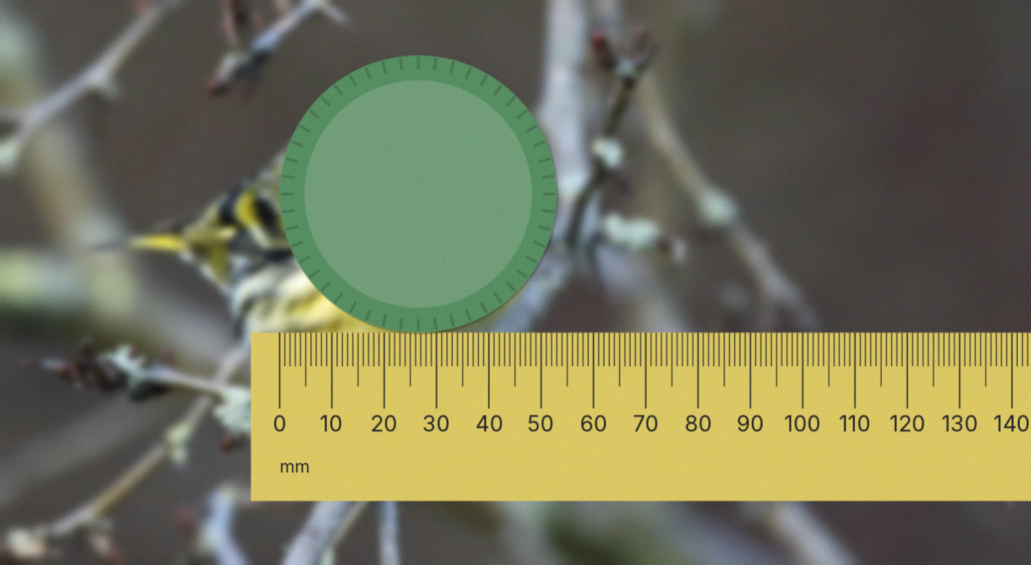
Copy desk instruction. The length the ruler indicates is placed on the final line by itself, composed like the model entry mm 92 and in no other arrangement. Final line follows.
mm 53
